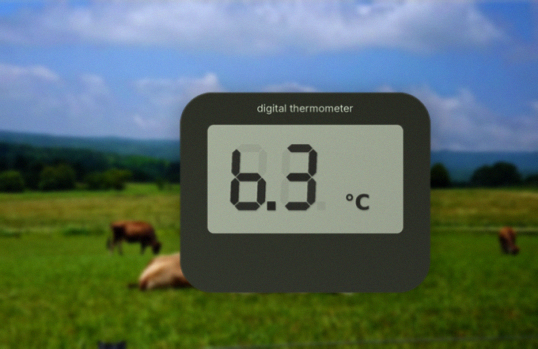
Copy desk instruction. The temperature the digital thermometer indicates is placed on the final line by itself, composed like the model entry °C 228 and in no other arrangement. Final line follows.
°C 6.3
